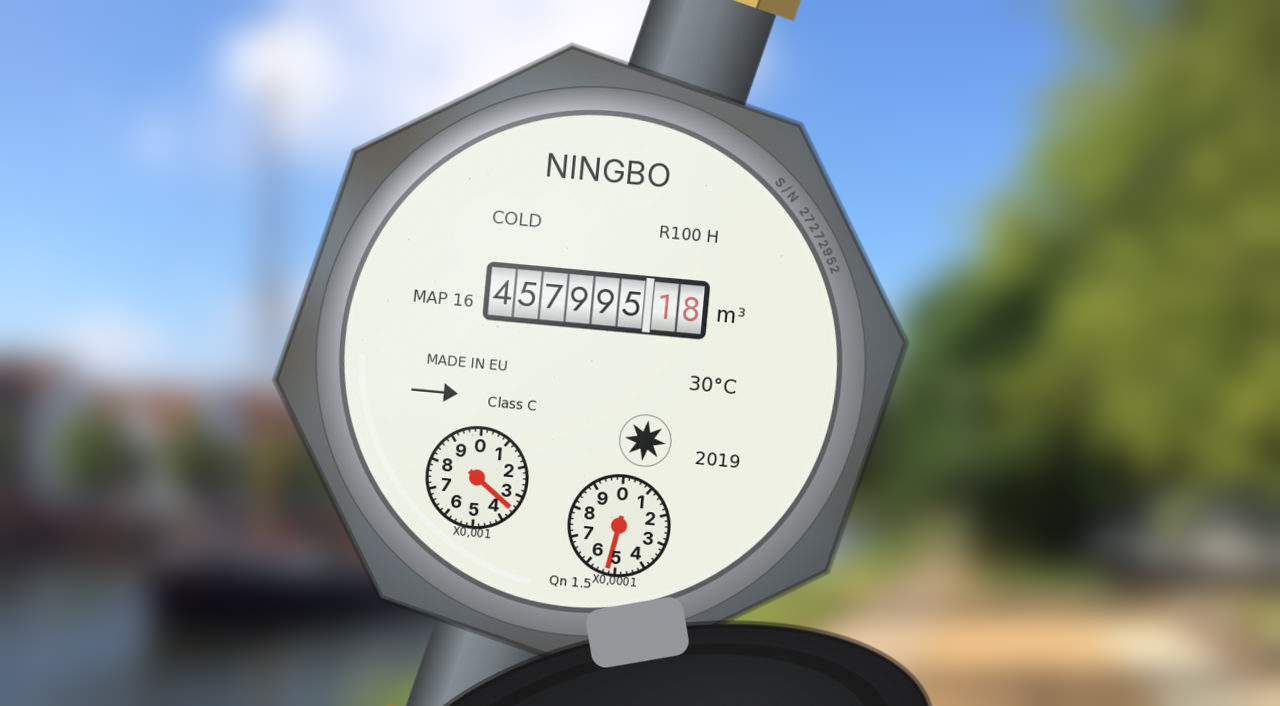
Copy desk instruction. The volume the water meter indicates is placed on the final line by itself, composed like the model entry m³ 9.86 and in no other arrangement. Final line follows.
m³ 457995.1835
